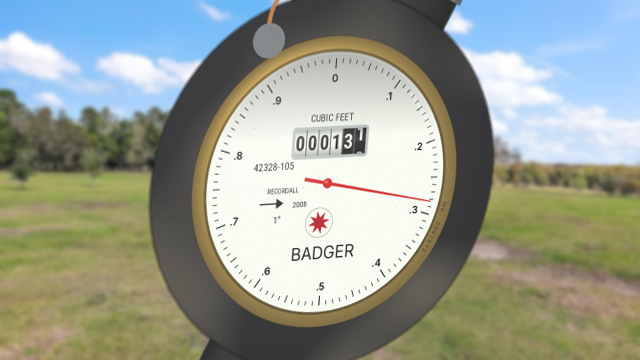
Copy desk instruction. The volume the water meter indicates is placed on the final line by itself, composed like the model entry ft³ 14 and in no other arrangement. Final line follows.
ft³ 131.28
